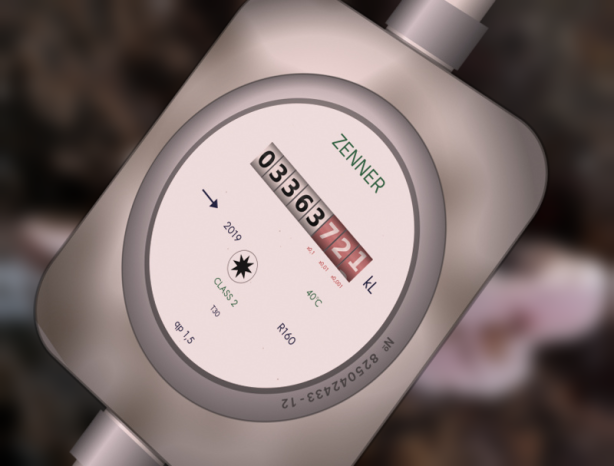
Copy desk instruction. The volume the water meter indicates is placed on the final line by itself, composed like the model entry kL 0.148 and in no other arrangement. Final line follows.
kL 3363.721
